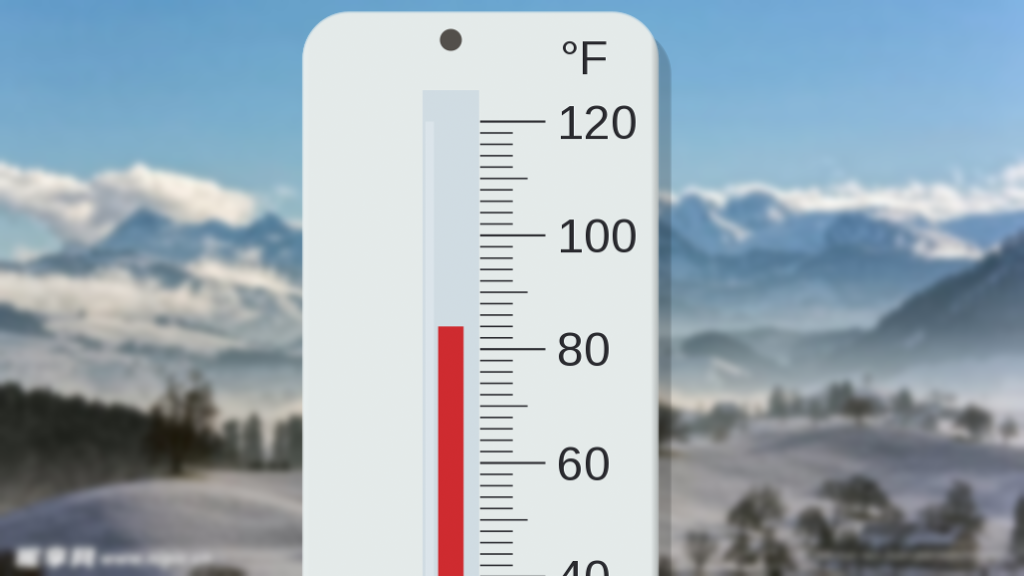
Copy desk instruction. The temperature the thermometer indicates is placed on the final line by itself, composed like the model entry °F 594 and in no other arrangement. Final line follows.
°F 84
